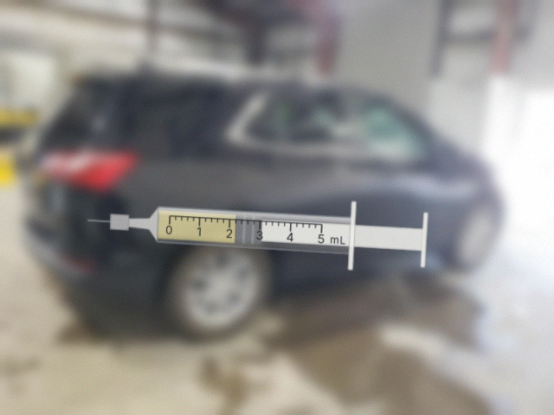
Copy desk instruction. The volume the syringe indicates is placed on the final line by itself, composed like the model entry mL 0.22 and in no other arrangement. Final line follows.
mL 2.2
